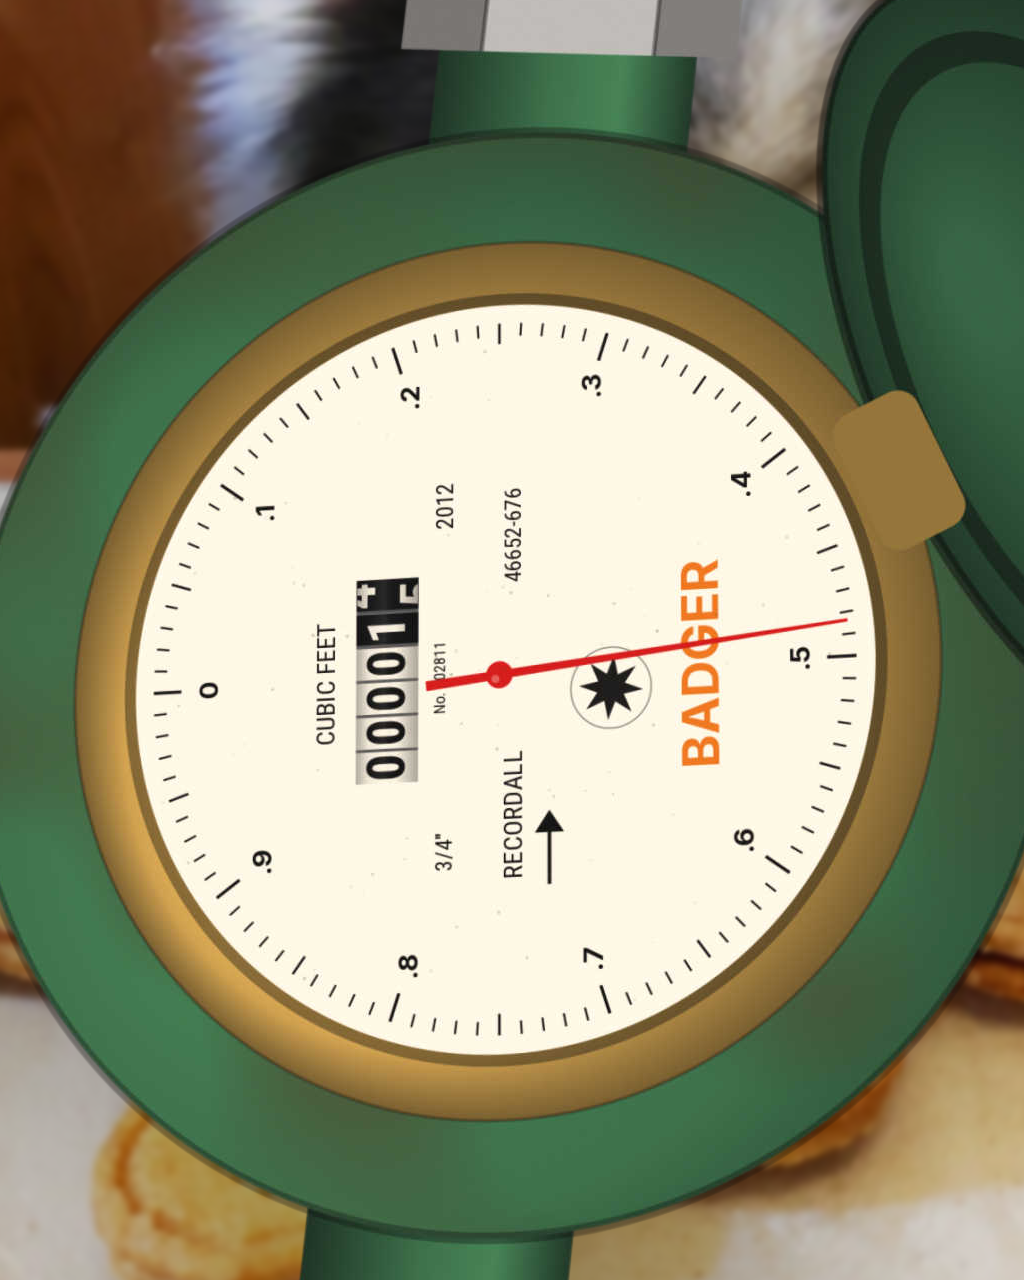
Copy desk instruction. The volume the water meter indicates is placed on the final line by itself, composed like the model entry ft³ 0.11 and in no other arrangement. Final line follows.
ft³ 14.48
